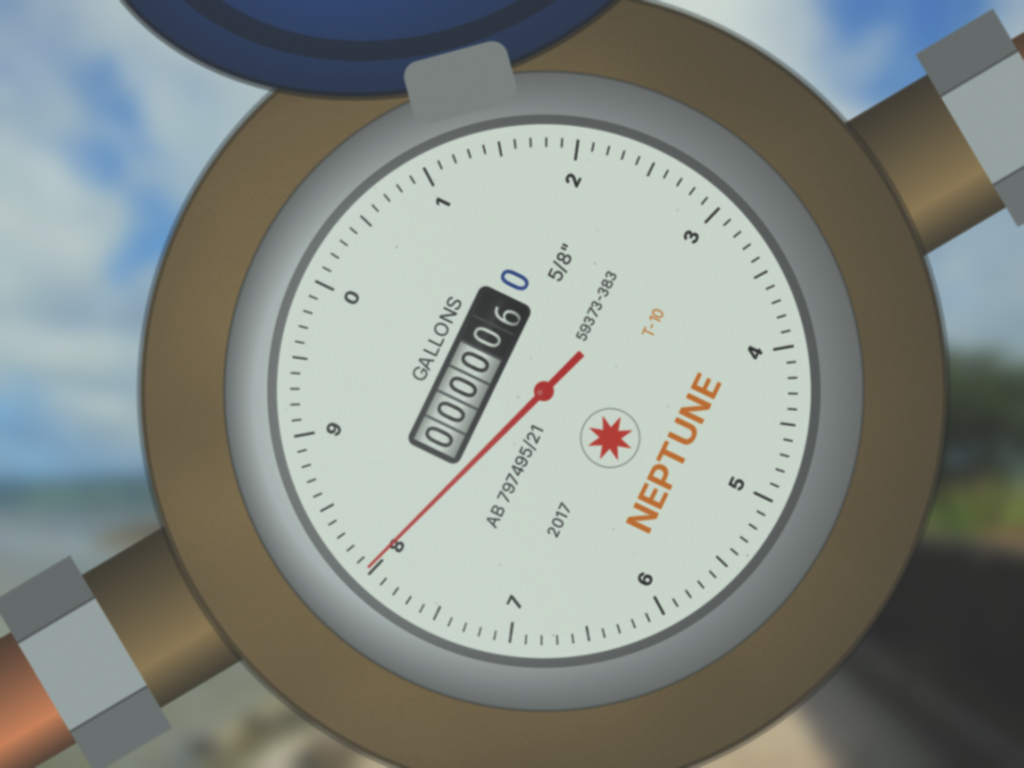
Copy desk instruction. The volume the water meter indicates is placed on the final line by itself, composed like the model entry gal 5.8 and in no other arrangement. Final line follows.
gal 58.0
